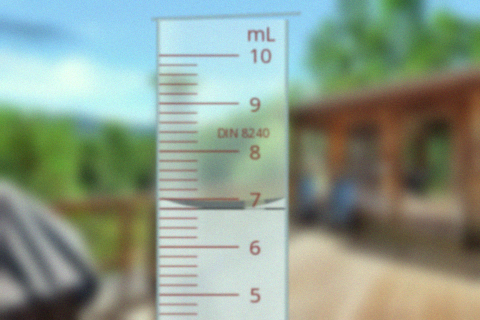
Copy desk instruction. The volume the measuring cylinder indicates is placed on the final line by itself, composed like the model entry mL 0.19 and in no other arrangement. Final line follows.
mL 6.8
